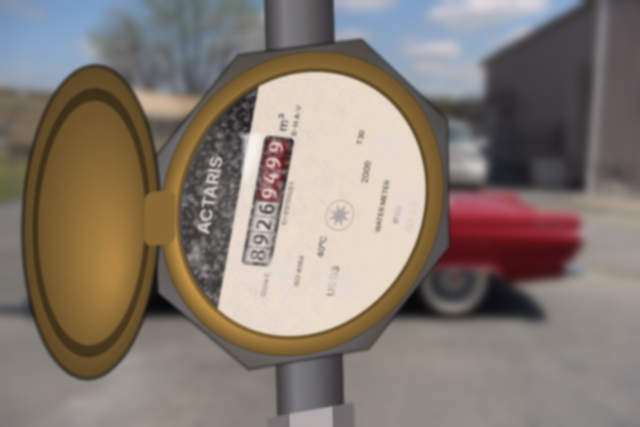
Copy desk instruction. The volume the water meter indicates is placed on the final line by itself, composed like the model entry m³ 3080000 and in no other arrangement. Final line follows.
m³ 8926.9499
